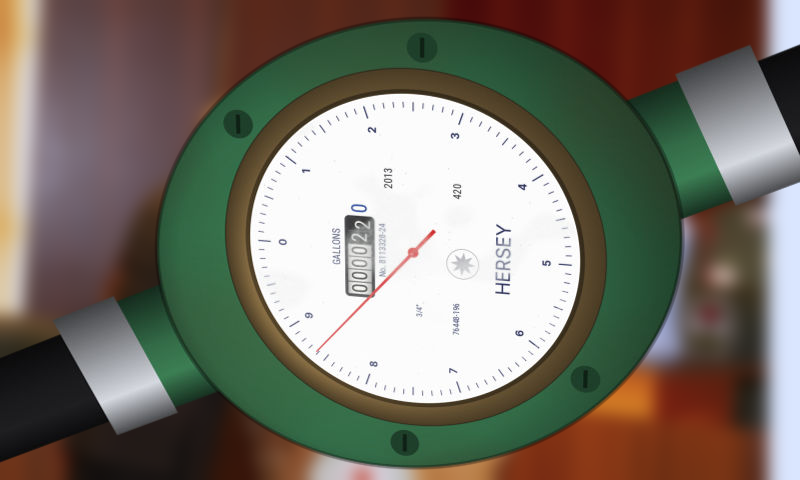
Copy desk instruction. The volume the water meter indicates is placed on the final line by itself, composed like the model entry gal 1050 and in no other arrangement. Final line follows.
gal 218.6
